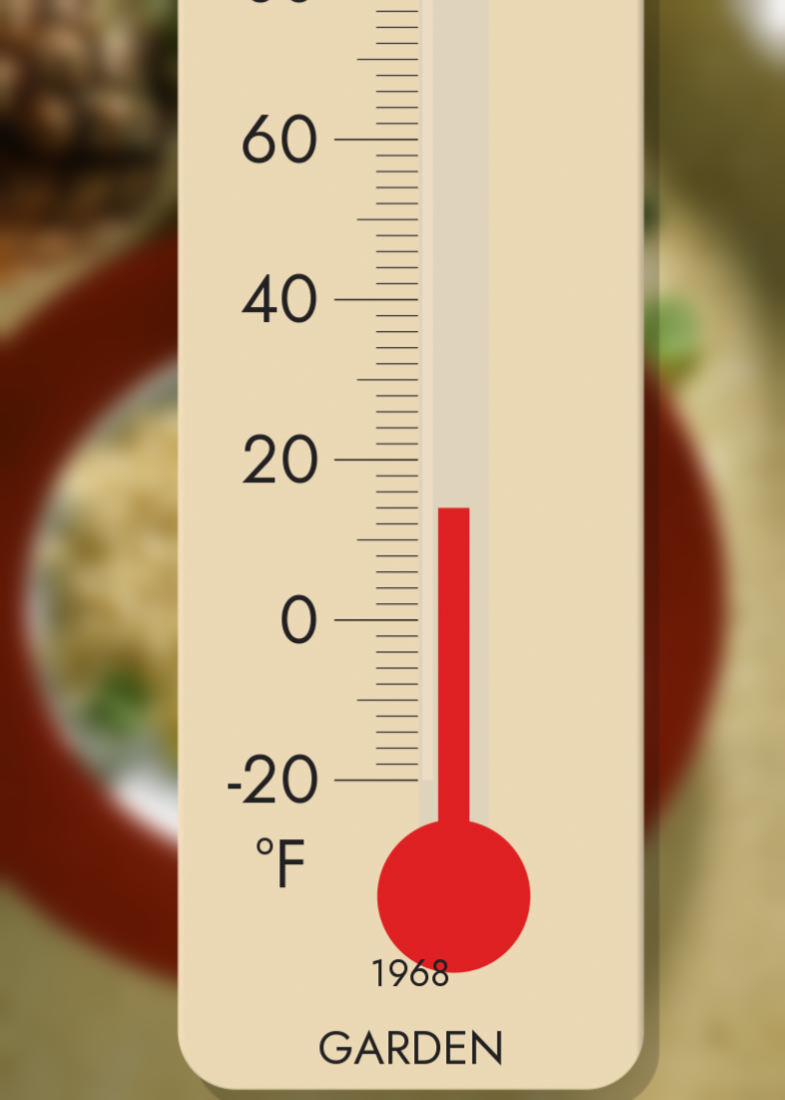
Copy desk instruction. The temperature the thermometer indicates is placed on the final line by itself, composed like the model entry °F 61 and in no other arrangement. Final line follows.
°F 14
